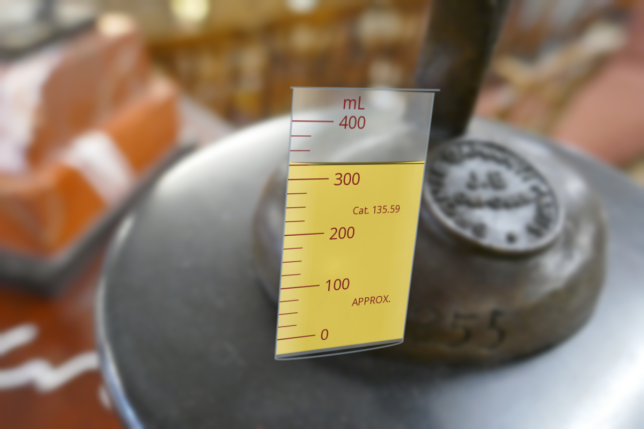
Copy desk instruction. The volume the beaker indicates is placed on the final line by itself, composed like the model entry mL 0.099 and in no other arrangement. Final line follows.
mL 325
